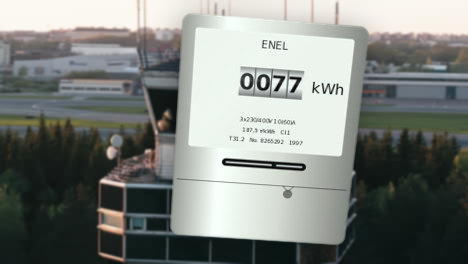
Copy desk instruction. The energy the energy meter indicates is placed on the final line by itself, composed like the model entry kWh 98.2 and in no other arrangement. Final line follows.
kWh 77
